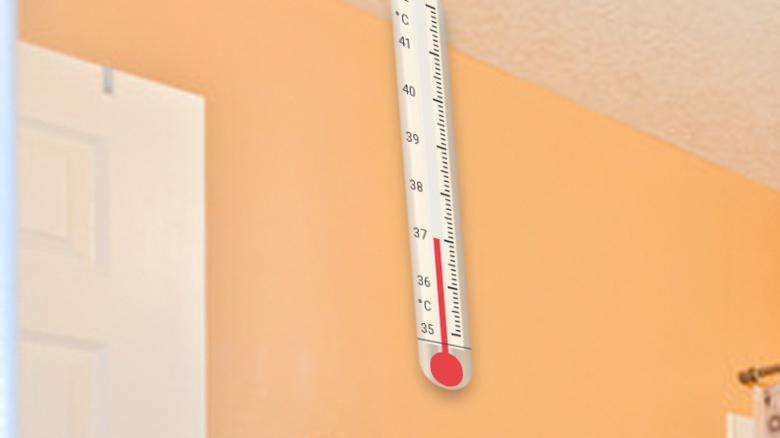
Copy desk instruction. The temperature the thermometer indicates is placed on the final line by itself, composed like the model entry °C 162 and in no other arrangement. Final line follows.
°C 37
